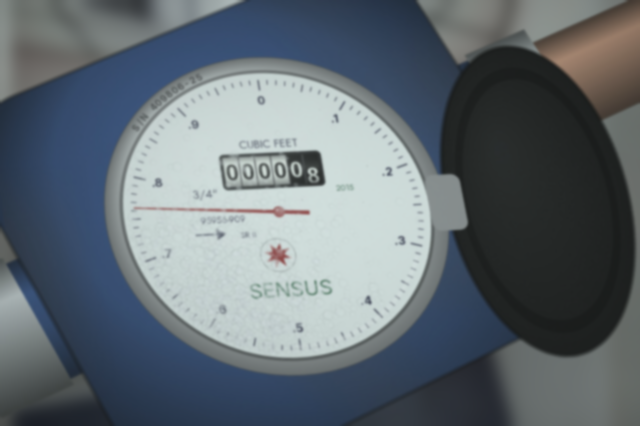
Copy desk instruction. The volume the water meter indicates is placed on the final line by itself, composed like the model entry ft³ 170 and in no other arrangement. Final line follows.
ft³ 7.76
